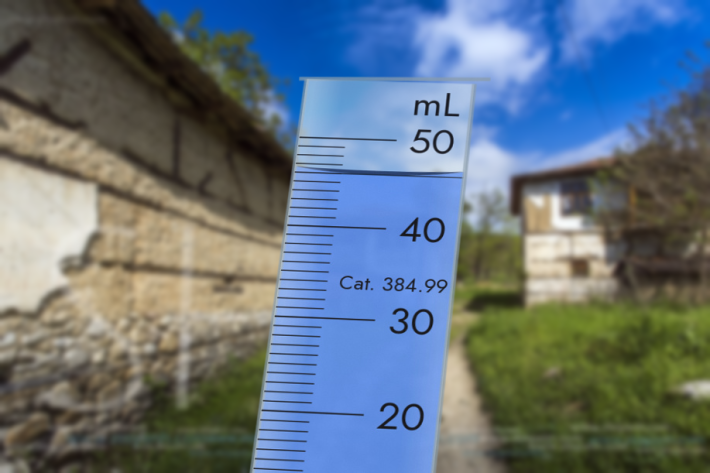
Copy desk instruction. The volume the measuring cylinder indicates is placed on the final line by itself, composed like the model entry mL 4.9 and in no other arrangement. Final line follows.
mL 46
